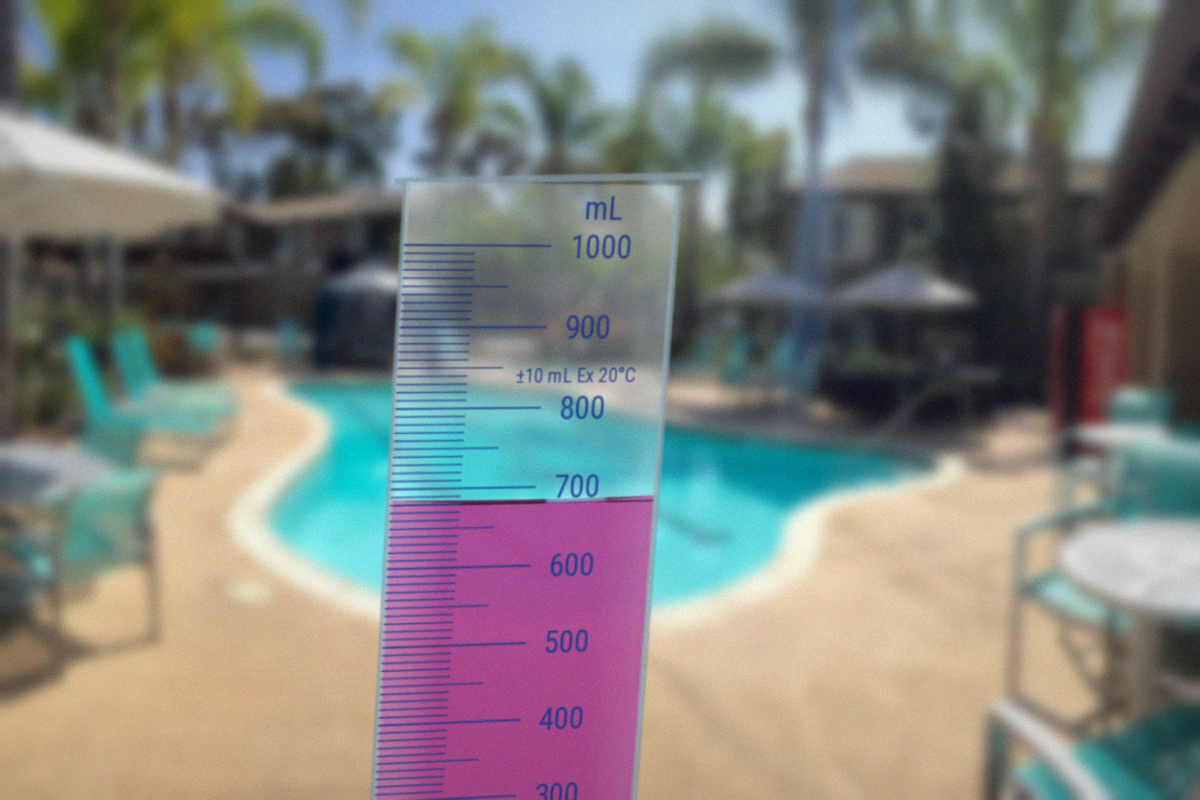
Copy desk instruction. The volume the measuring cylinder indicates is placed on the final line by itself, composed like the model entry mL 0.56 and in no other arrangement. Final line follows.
mL 680
